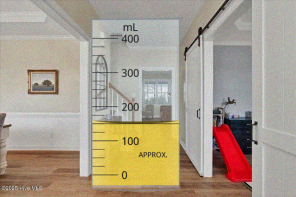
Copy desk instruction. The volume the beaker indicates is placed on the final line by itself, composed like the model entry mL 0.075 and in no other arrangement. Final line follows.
mL 150
